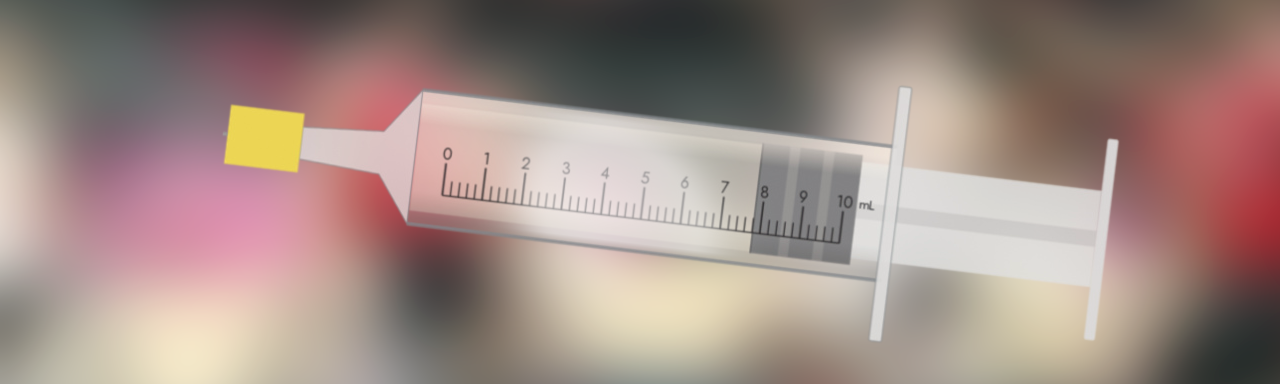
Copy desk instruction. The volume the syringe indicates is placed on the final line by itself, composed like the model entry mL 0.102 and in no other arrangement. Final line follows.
mL 7.8
